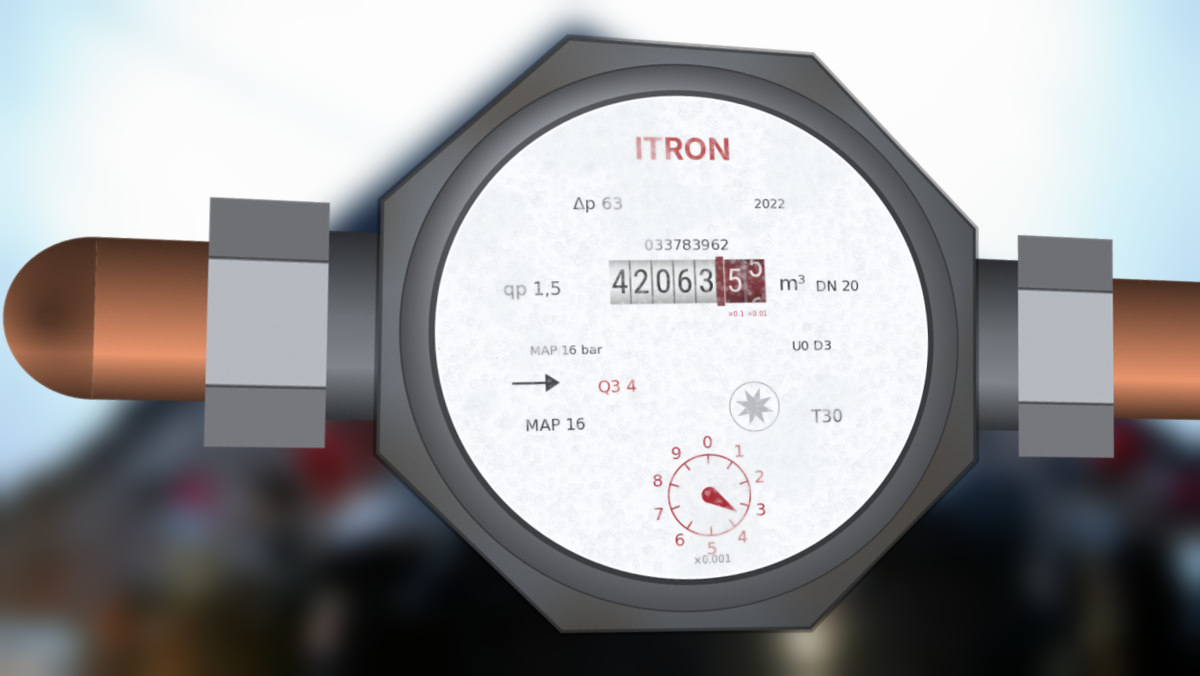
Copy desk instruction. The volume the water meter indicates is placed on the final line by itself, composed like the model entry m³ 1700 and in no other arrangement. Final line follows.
m³ 42063.553
